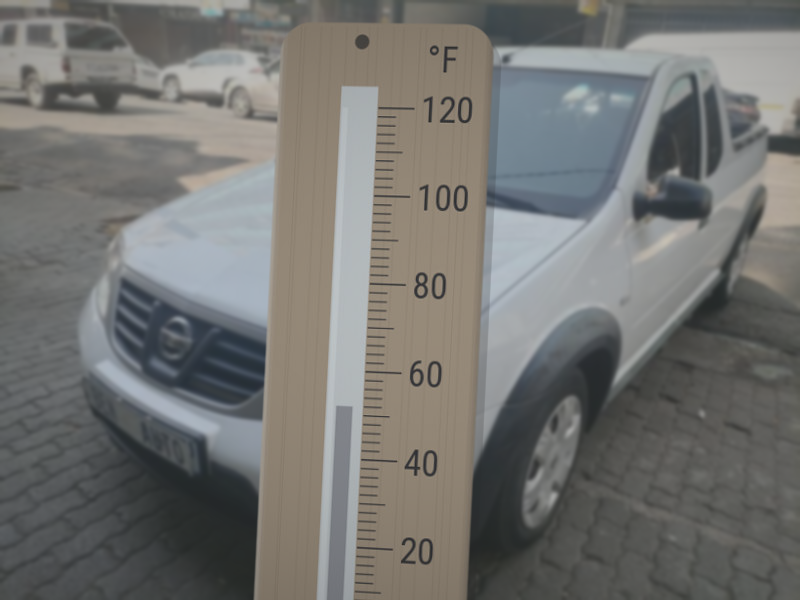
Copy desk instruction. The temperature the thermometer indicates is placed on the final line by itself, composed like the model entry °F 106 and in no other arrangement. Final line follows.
°F 52
